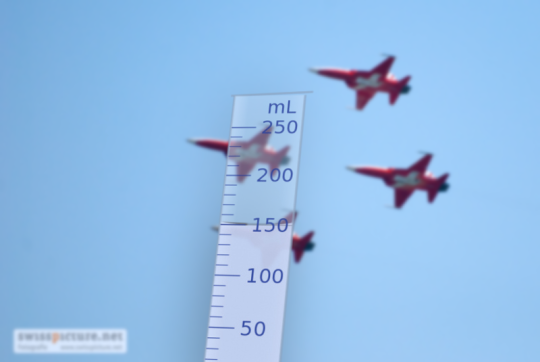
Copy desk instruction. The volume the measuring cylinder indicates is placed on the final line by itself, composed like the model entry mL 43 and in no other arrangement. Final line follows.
mL 150
